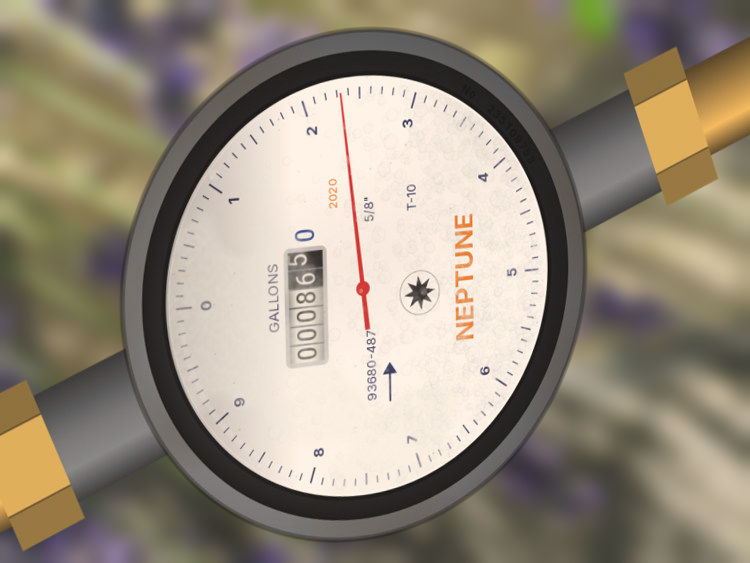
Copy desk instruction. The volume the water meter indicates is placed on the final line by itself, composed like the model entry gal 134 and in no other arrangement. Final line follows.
gal 8652.3
